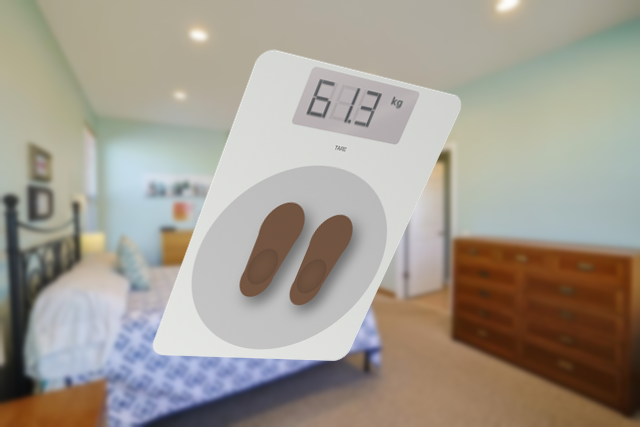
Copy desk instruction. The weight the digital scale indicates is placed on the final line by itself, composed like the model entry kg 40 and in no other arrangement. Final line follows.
kg 61.3
